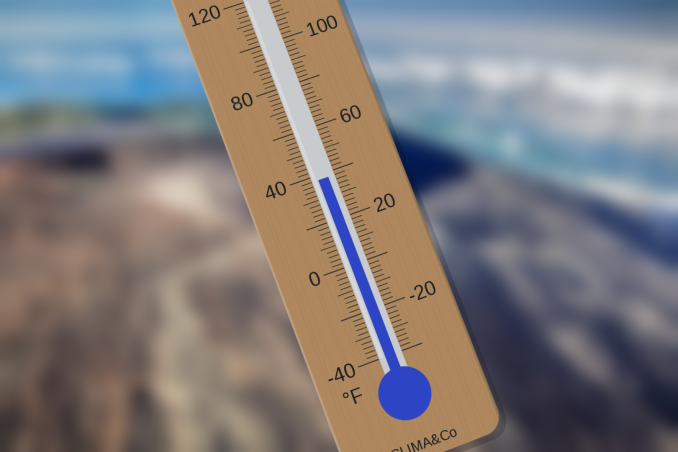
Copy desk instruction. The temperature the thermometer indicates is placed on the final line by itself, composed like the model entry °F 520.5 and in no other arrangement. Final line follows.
°F 38
